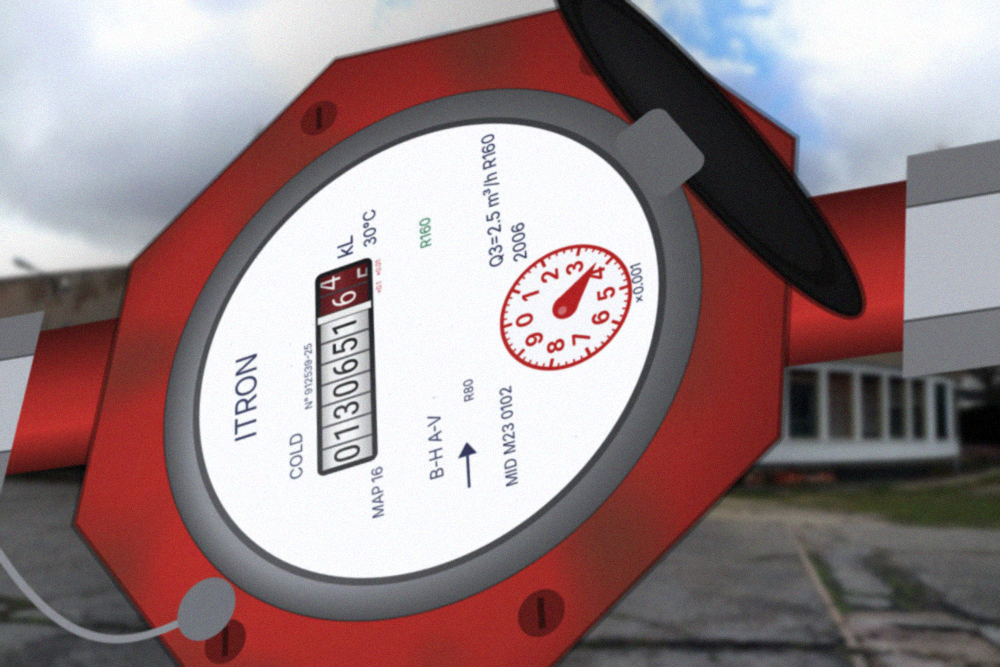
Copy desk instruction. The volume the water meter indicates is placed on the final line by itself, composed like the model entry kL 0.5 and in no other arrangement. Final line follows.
kL 130651.643
